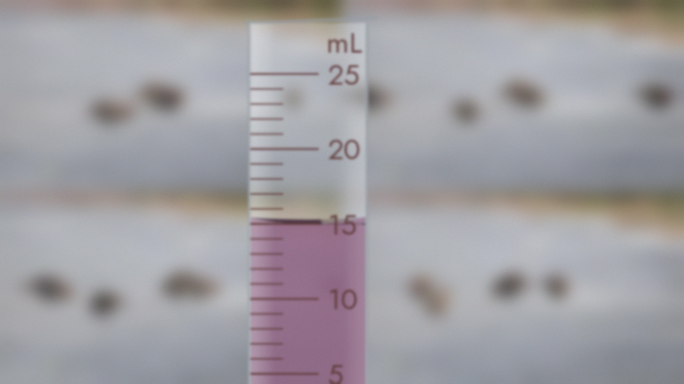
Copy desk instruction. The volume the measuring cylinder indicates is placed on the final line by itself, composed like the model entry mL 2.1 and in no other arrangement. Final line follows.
mL 15
